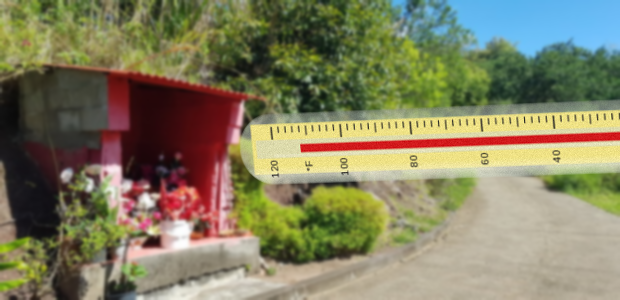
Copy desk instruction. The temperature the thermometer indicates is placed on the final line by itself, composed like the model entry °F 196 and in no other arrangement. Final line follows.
°F 112
